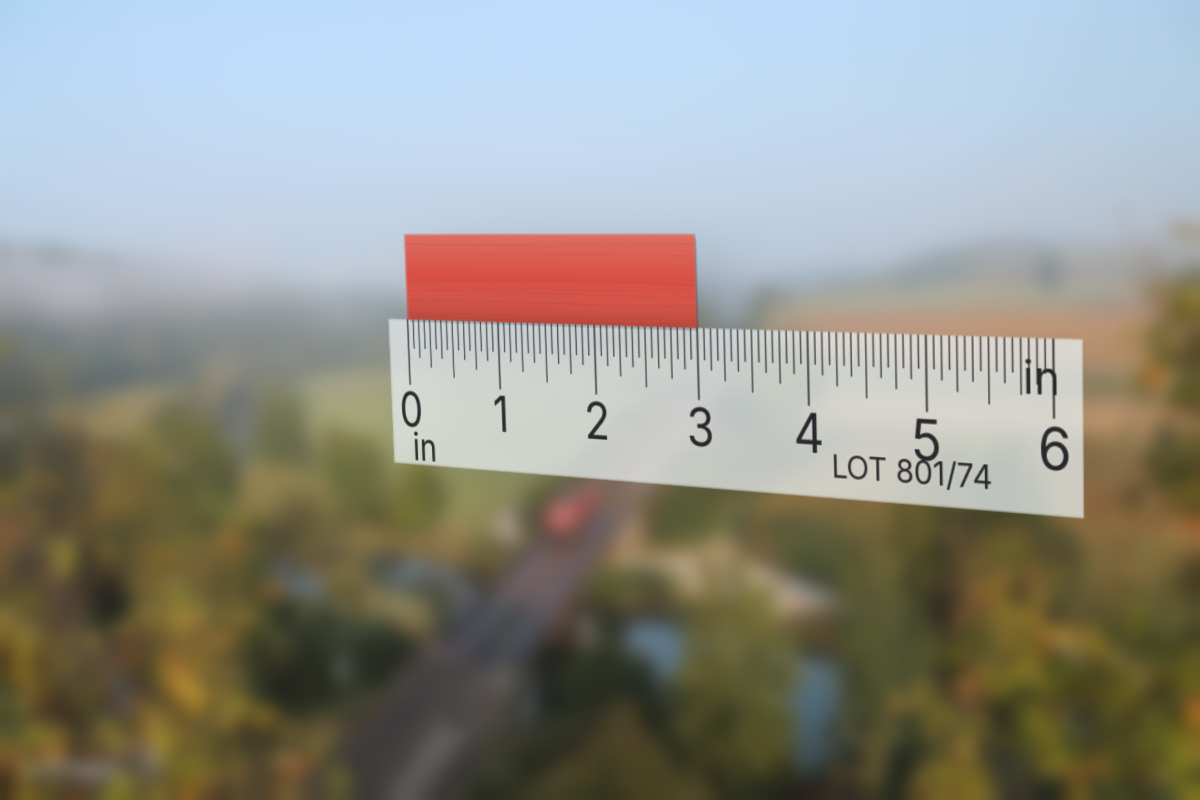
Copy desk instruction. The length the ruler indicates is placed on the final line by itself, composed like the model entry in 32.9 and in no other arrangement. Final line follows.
in 3
